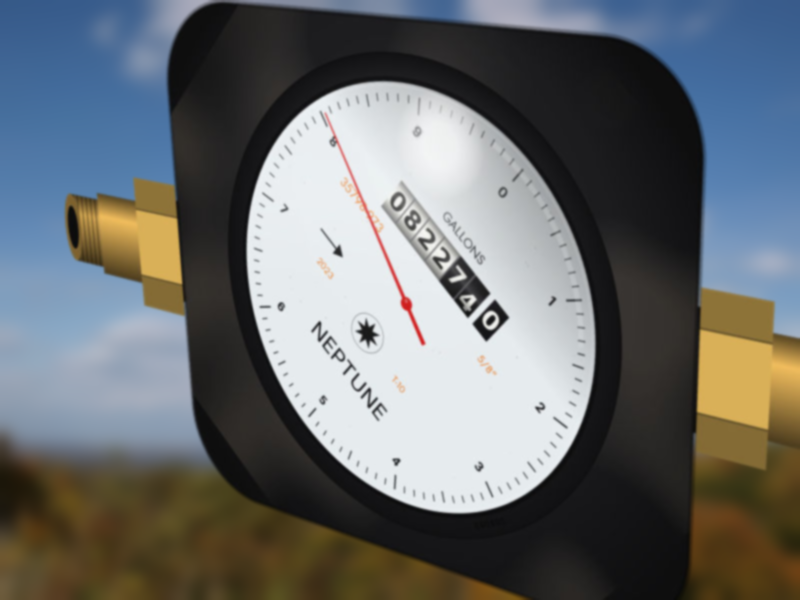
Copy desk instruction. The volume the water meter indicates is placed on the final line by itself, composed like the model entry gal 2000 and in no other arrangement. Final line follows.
gal 822738.0
